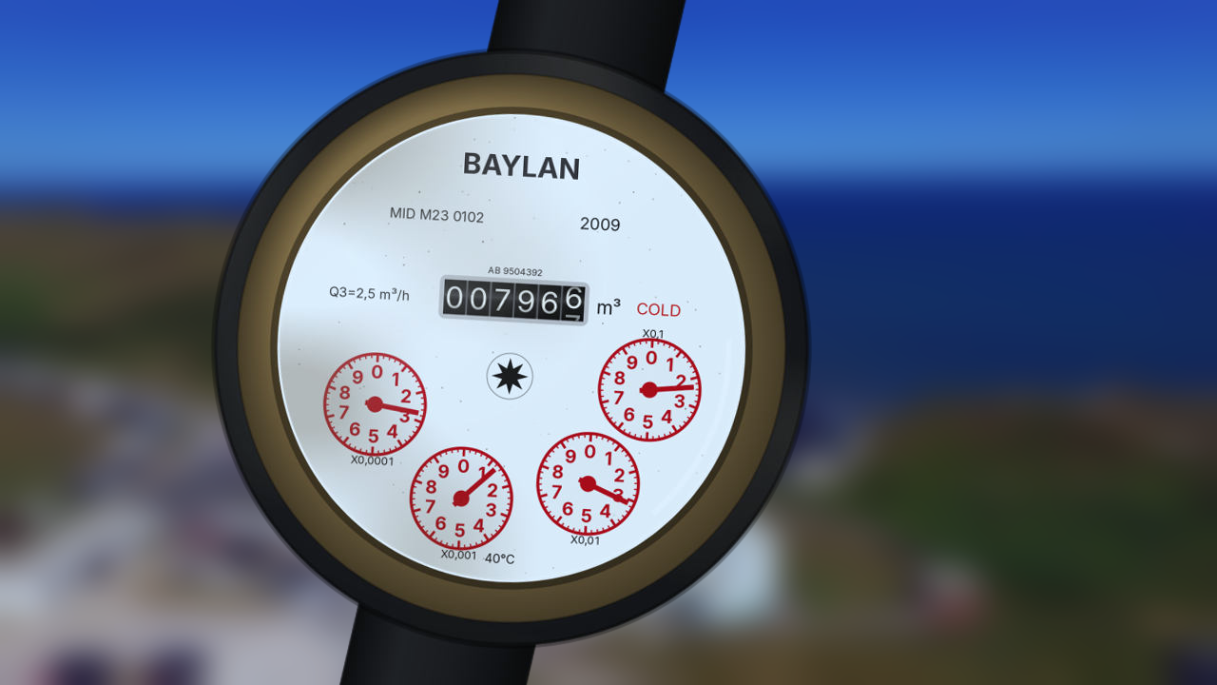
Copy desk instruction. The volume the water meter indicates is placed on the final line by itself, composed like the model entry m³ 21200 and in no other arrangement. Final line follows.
m³ 7966.2312
